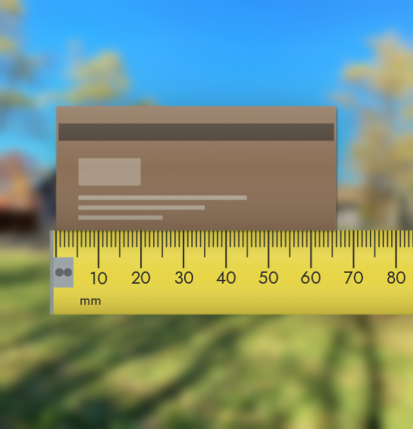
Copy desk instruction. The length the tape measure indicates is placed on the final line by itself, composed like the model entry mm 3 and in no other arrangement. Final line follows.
mm 66
